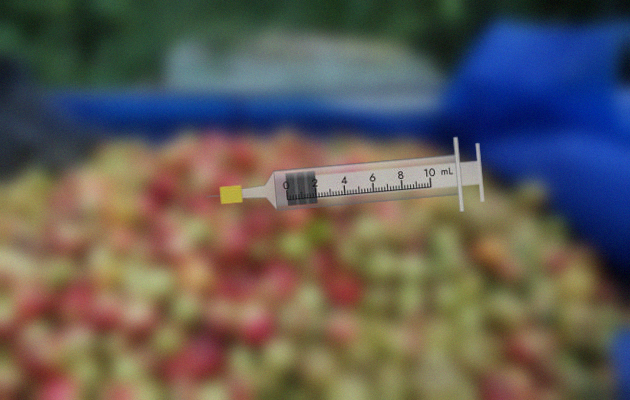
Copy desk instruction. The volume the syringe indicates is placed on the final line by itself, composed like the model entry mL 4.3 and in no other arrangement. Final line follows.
mL 0
